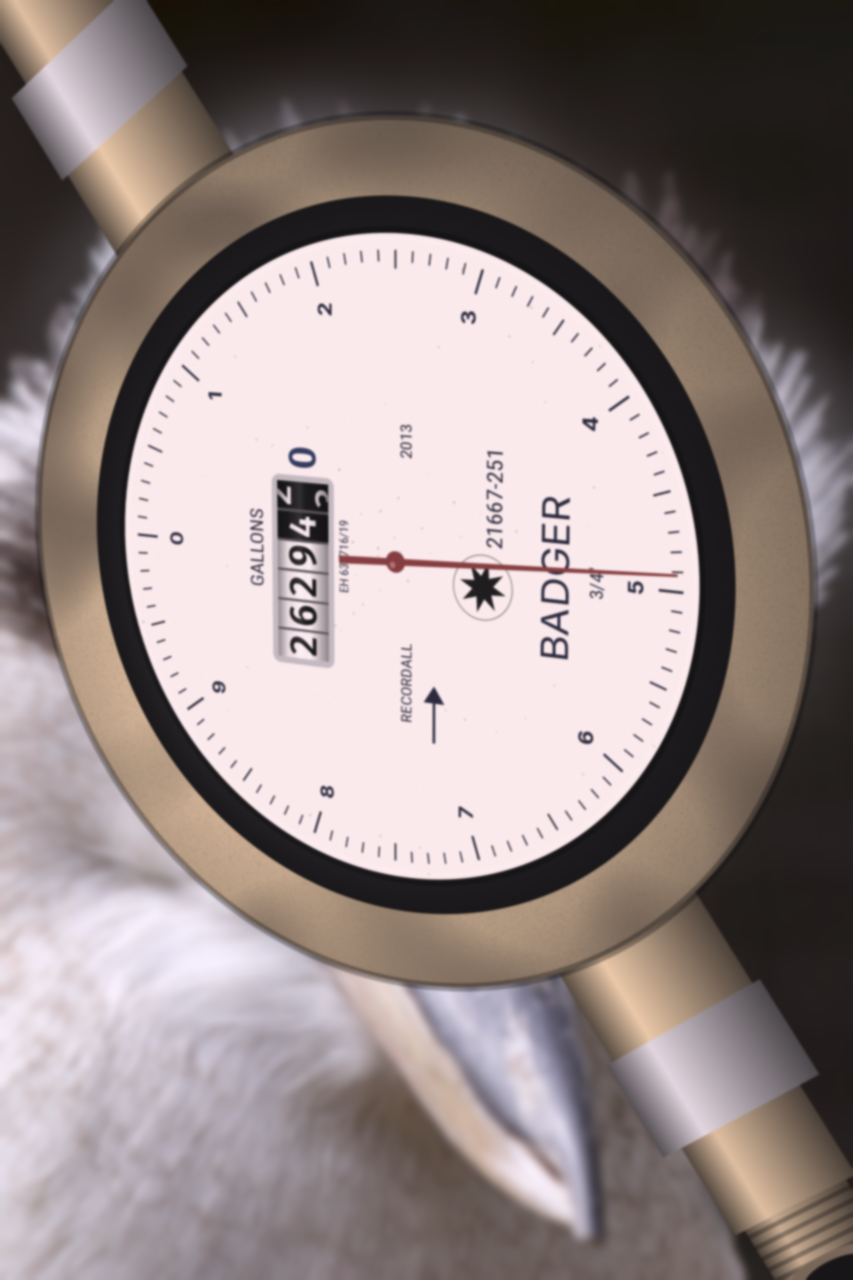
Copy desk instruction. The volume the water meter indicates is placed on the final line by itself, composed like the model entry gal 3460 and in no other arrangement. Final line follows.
gal 2629424.9
